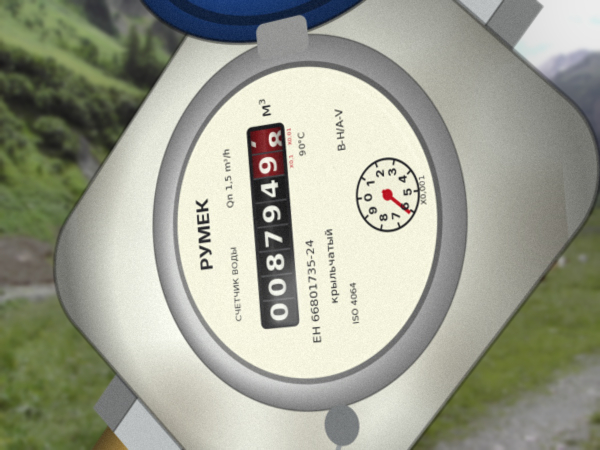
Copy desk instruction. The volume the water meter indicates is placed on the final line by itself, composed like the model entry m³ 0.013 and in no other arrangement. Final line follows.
m³ 8794.976
